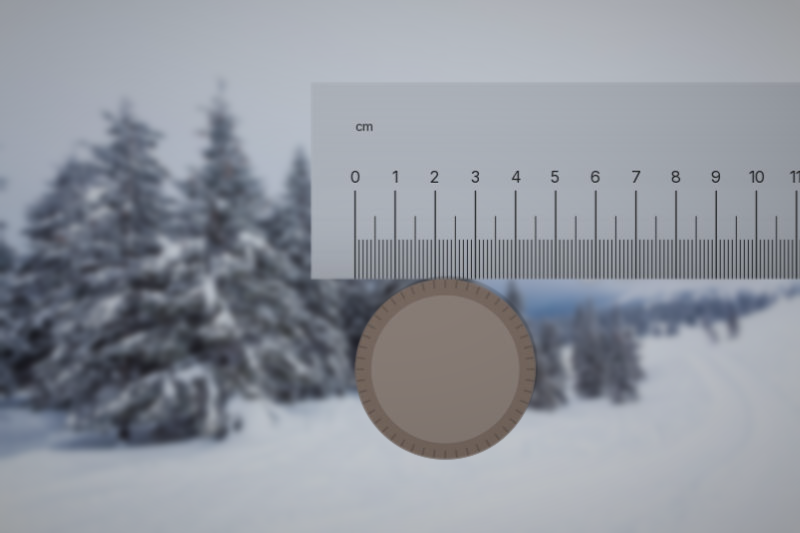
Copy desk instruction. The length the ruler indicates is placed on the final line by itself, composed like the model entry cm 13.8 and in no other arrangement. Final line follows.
cm 4.5
